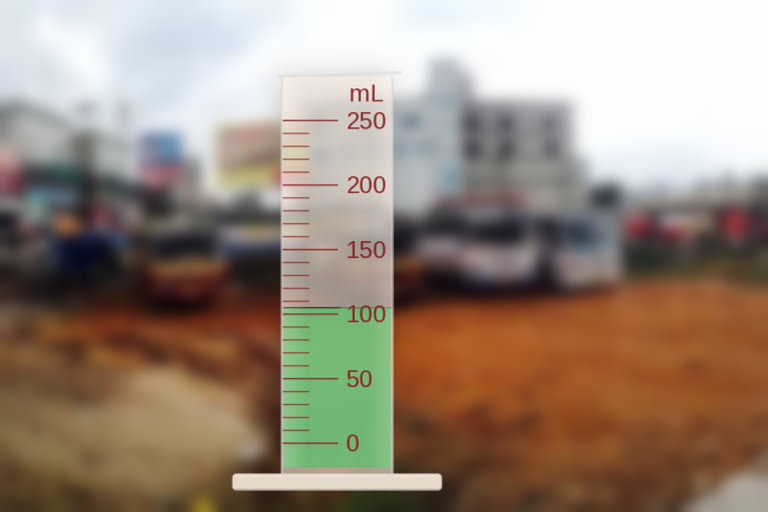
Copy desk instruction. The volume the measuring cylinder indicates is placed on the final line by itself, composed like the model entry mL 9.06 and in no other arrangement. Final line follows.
mL 105
